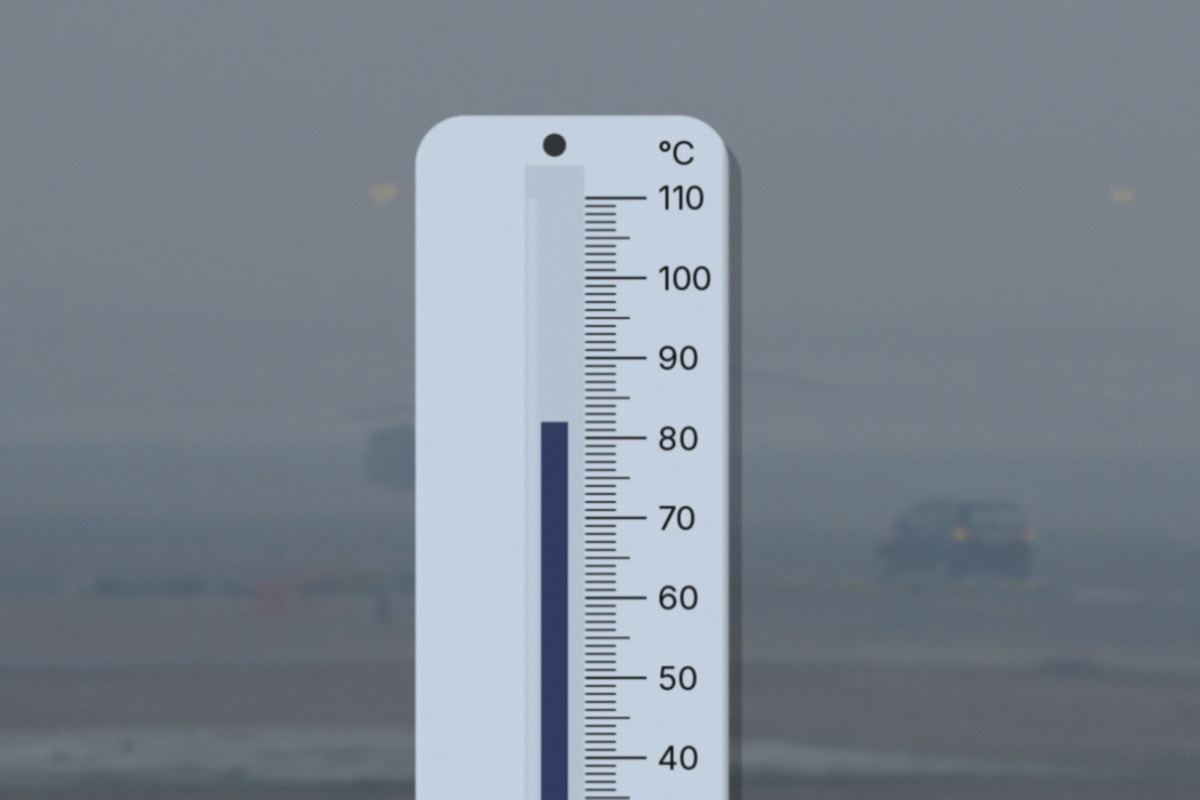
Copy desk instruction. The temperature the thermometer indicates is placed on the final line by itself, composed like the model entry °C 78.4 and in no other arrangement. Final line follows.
°C 82
